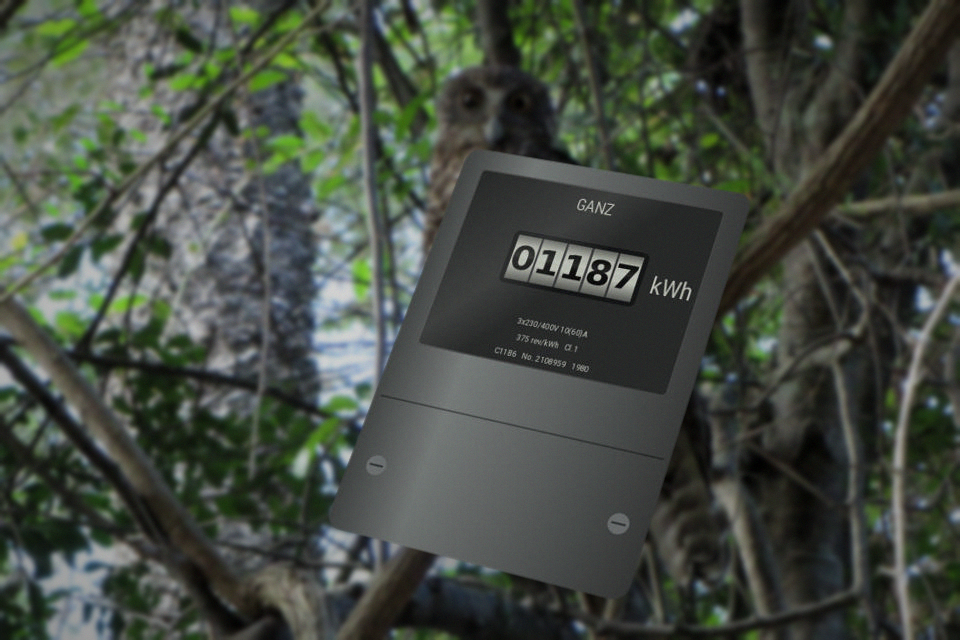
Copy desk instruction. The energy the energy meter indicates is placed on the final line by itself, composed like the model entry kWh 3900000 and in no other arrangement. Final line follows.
kWh 1187
